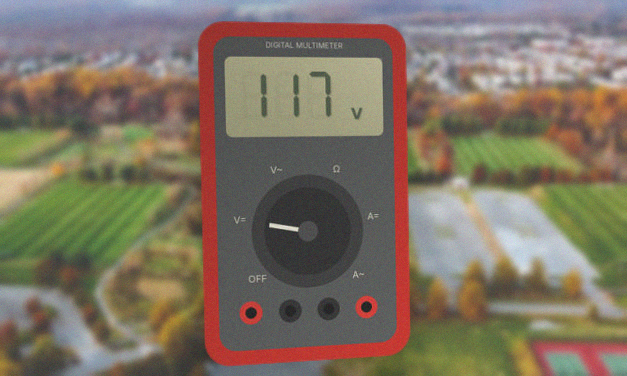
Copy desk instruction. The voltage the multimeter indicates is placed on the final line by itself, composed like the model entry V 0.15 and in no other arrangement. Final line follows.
V 117
